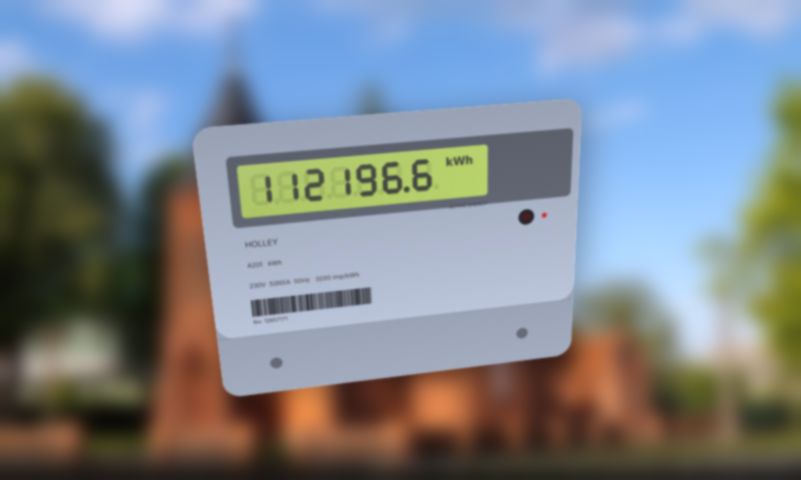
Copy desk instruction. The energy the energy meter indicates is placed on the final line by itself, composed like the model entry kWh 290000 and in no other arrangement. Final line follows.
kWh 112196.6
